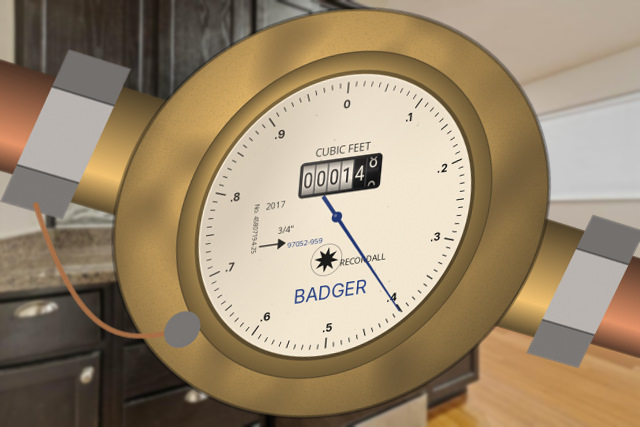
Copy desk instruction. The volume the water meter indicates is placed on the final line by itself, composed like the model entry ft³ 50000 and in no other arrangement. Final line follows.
ft³ 148.40
